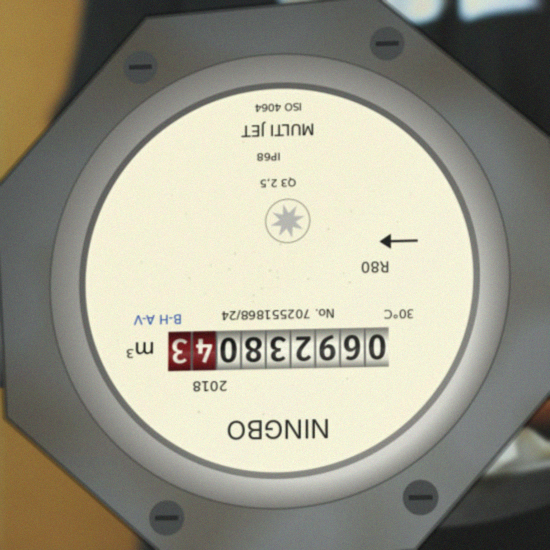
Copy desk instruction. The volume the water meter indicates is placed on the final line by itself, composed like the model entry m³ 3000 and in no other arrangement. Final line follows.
m³ 692380.43
